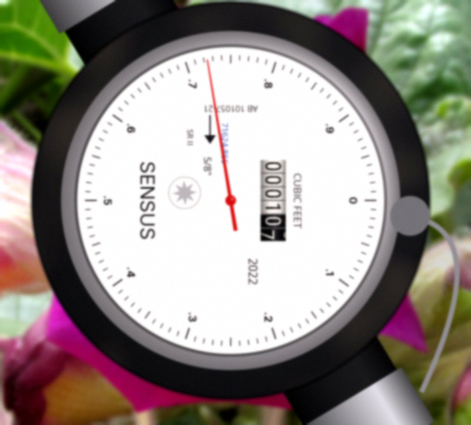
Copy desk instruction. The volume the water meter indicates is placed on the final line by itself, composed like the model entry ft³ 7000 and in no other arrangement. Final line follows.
ft³ 106.72
